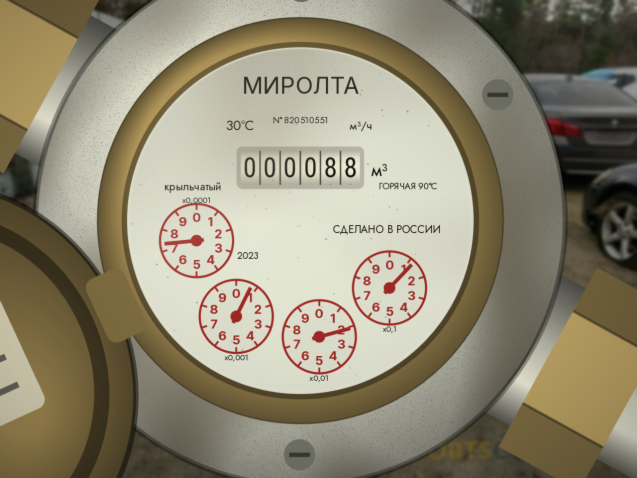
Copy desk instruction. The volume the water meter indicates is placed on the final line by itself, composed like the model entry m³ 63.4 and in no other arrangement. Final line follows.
m³ 88.1207
